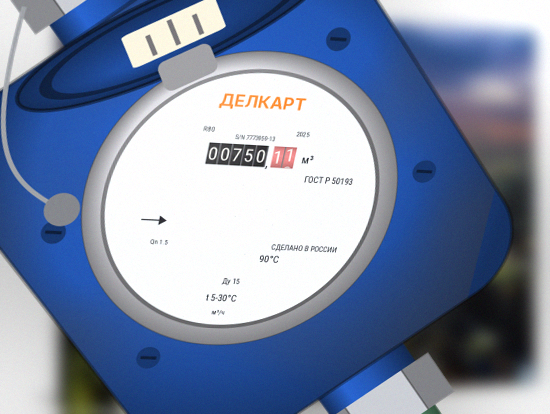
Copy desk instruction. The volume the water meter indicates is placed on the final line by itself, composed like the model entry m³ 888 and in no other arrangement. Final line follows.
m³ 750.11
